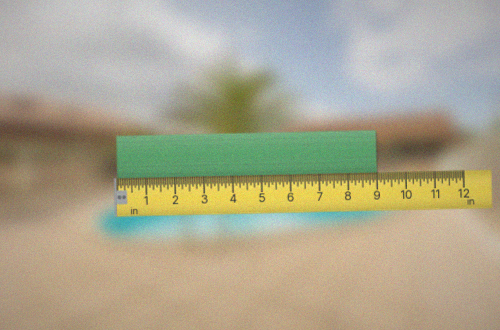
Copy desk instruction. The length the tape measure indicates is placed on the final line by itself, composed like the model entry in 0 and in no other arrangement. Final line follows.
in 9
